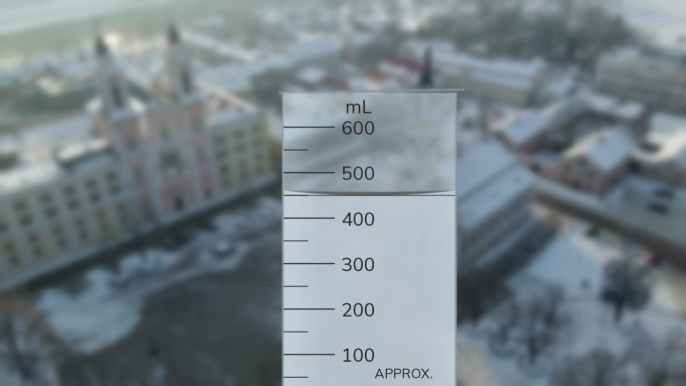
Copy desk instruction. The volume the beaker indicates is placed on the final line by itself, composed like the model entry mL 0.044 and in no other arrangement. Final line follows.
mL 450
